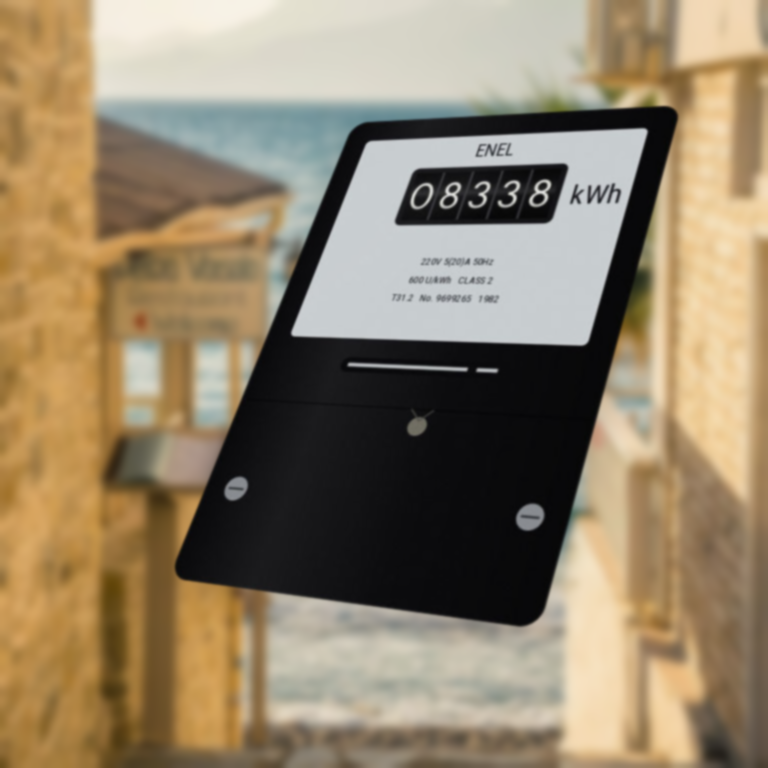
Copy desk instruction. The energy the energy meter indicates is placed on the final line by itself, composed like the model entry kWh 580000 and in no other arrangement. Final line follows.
kWh 8338
